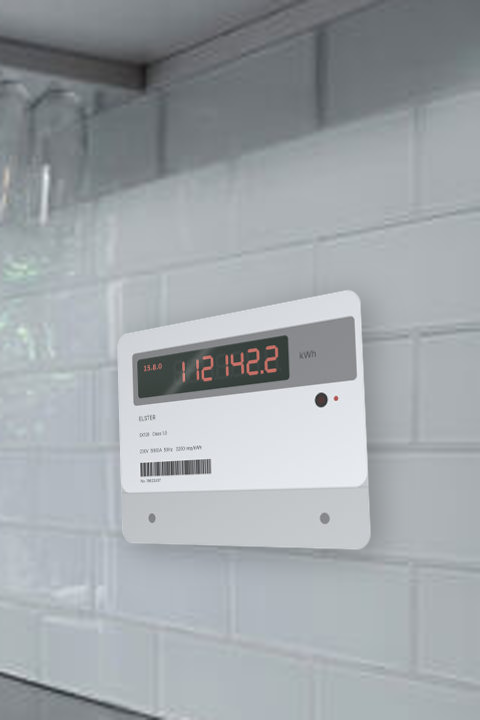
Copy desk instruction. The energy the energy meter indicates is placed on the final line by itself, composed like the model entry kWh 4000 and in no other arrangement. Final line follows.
kWh 112142.2
